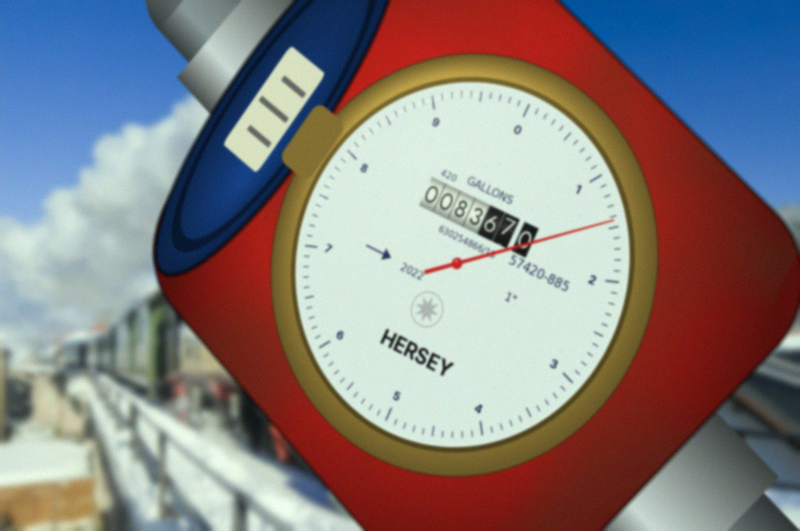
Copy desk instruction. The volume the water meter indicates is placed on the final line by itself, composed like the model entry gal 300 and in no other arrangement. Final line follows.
gal 83671.4
